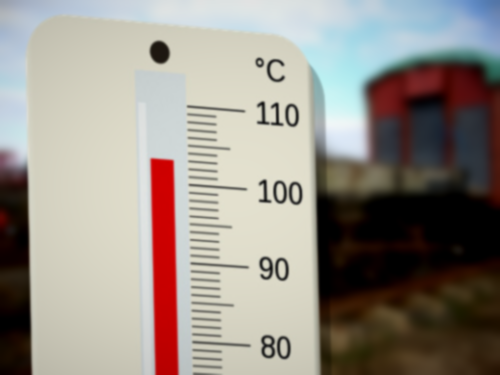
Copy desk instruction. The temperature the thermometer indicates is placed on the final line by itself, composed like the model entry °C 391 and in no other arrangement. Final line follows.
°C 103
